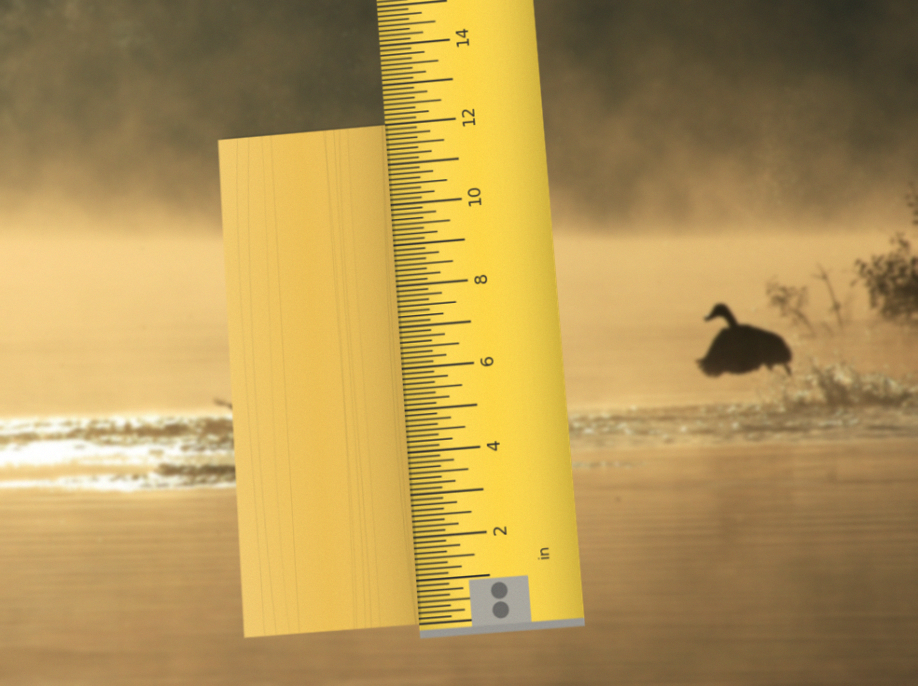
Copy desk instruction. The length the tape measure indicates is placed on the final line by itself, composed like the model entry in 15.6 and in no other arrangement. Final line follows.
in 12
